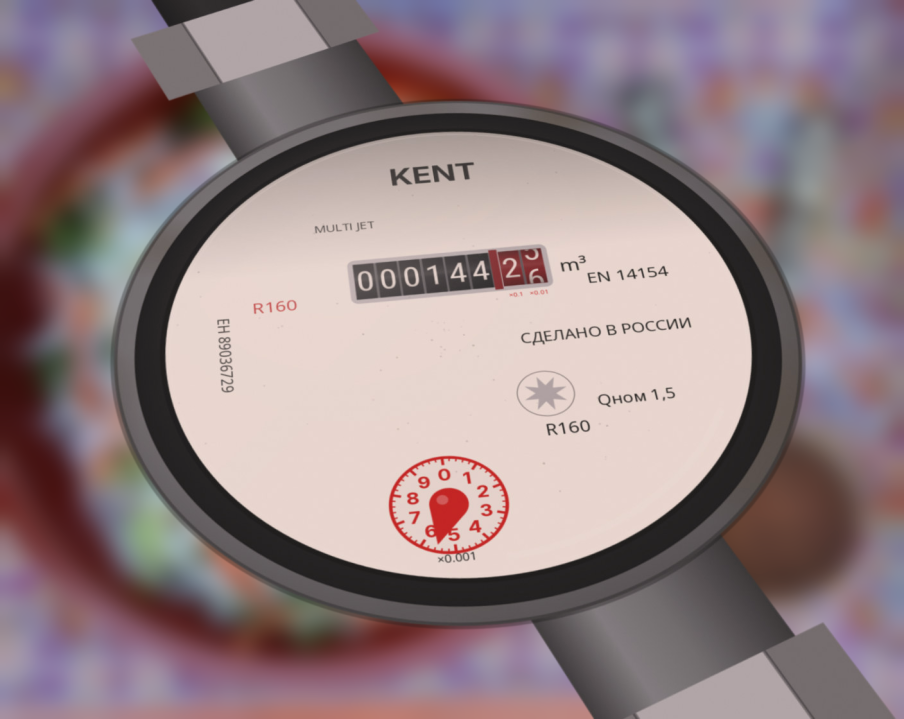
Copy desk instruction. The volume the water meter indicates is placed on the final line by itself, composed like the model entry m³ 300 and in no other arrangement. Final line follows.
m³ 144.255
